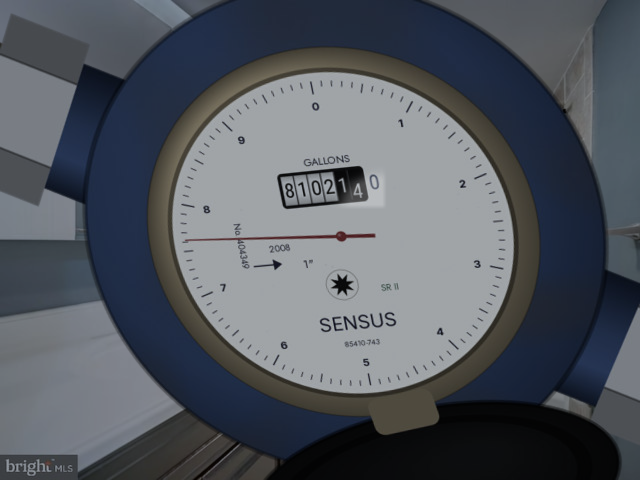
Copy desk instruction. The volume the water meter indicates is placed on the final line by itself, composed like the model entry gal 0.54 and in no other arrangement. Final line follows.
gal 8102137.6
